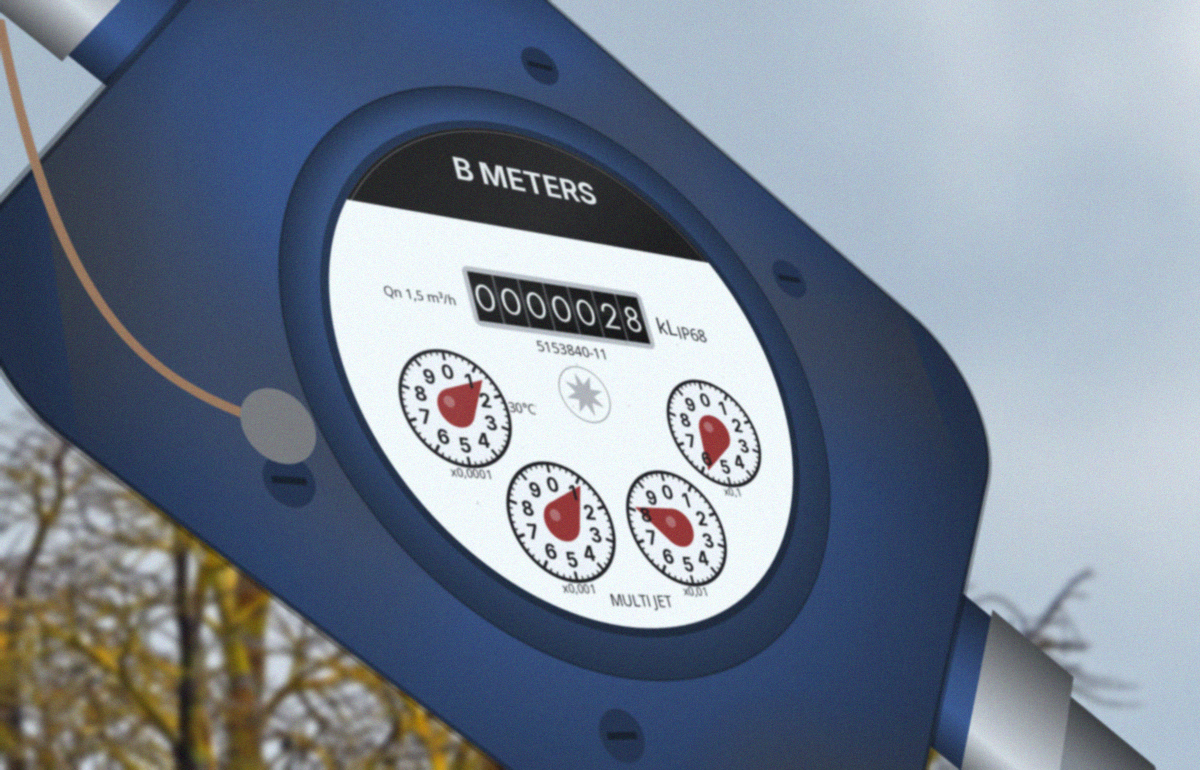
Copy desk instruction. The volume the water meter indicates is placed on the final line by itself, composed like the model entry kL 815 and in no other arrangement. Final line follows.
kL 28.5811
